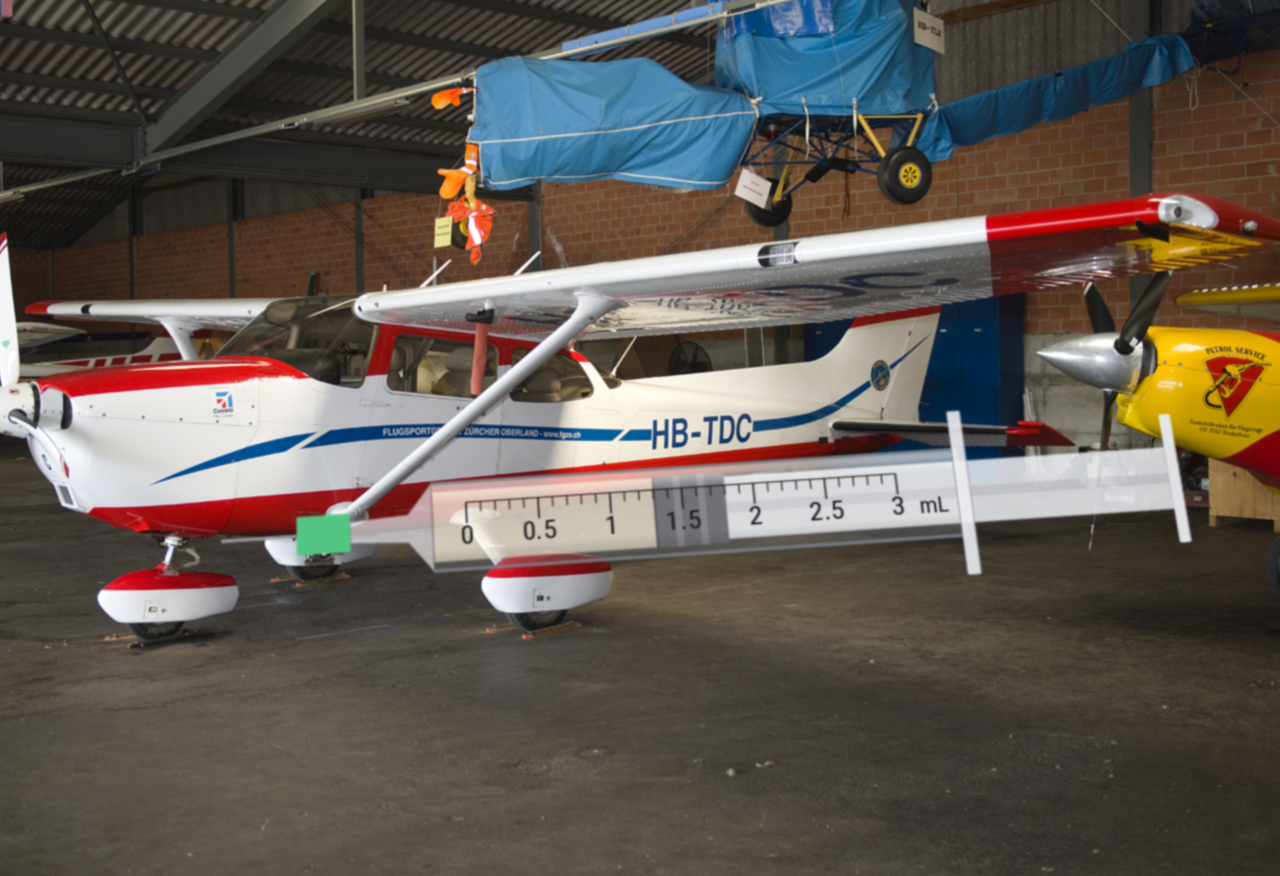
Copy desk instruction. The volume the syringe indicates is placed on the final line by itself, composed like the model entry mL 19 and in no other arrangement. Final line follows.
mL 1.3
